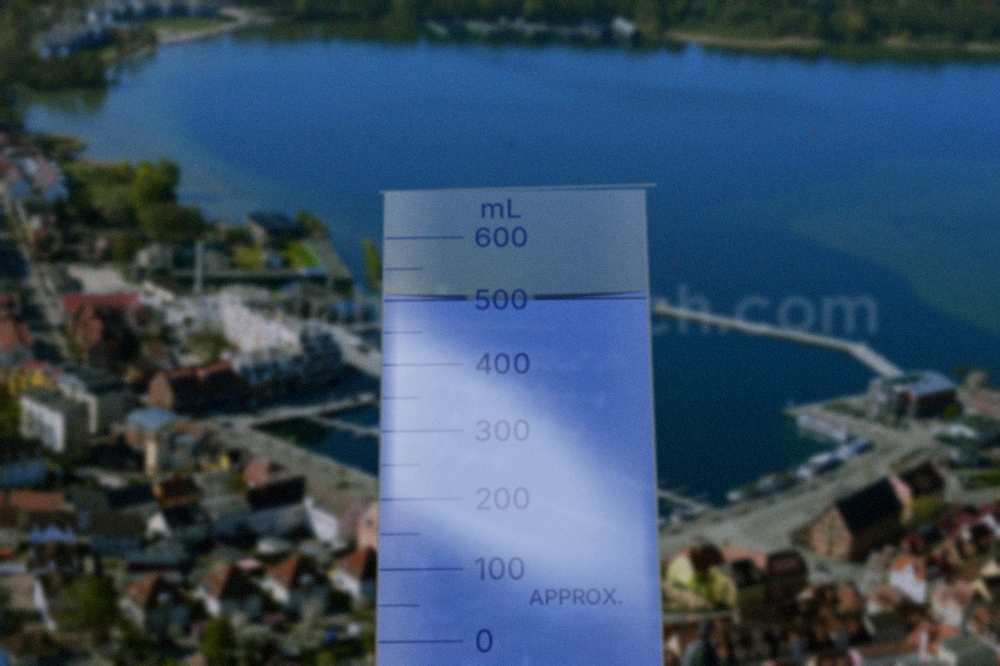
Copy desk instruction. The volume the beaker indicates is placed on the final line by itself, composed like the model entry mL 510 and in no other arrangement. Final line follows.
mL 500
